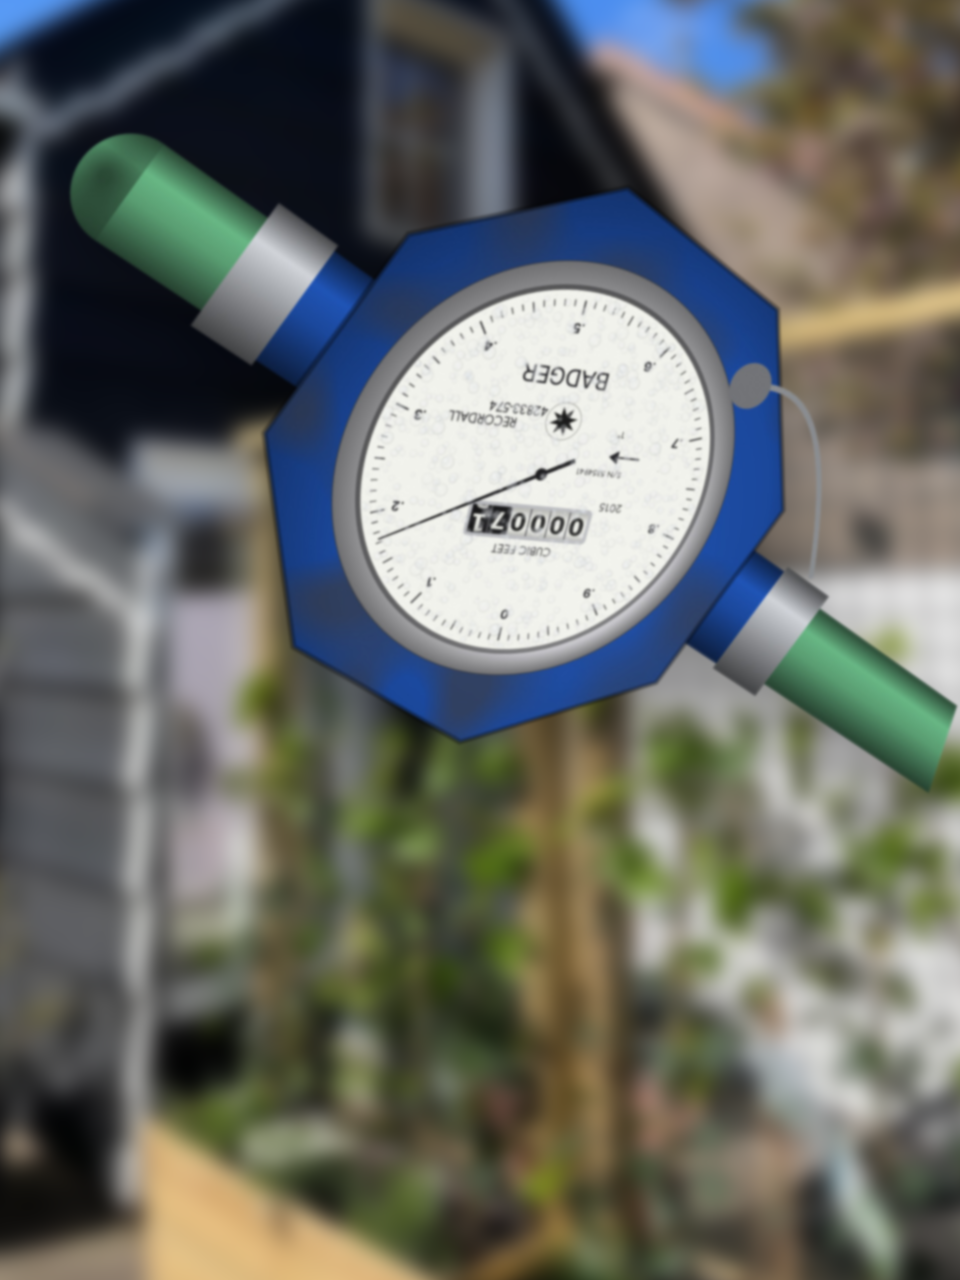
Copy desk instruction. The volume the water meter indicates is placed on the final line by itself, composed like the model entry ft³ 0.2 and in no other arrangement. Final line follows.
ft³ 71.17
